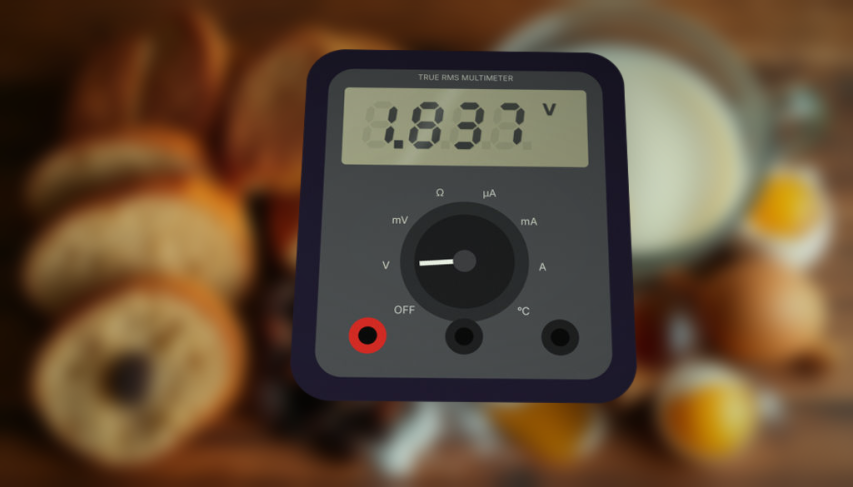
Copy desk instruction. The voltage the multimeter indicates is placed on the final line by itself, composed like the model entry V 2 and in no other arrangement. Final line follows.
V 1.837
